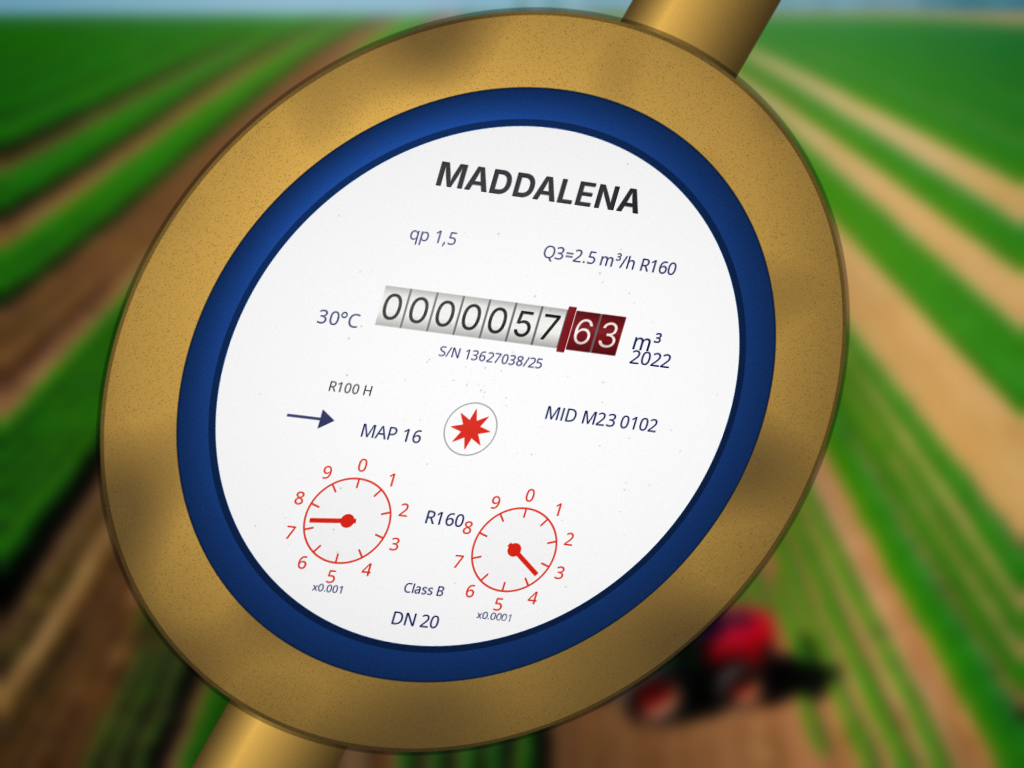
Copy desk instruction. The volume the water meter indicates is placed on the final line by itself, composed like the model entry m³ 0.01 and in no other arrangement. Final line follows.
m³ 57.6373
